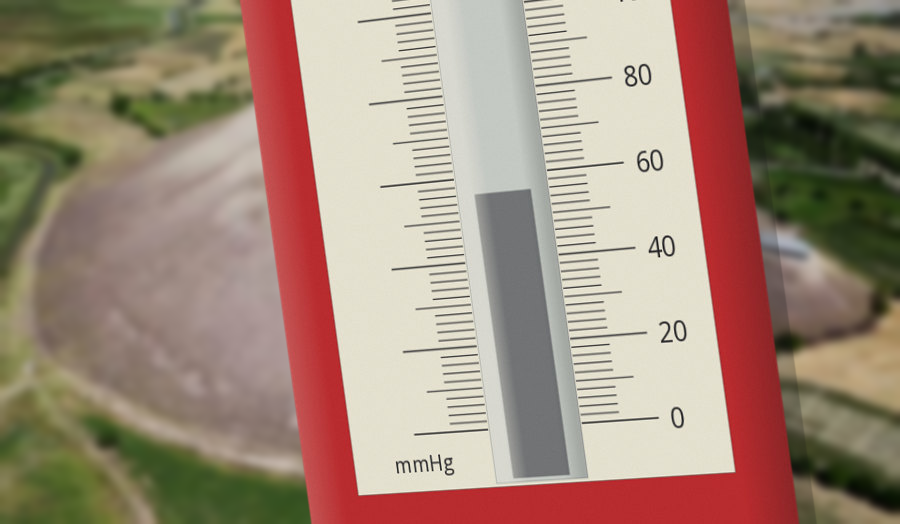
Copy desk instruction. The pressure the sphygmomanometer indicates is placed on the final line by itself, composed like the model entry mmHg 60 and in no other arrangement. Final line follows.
mmHg 56
